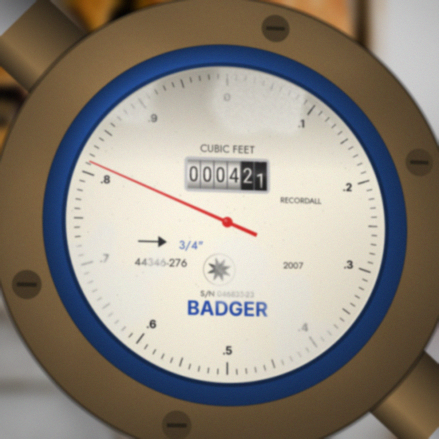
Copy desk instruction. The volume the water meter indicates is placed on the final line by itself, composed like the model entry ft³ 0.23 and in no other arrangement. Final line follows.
ft³ 420.81
